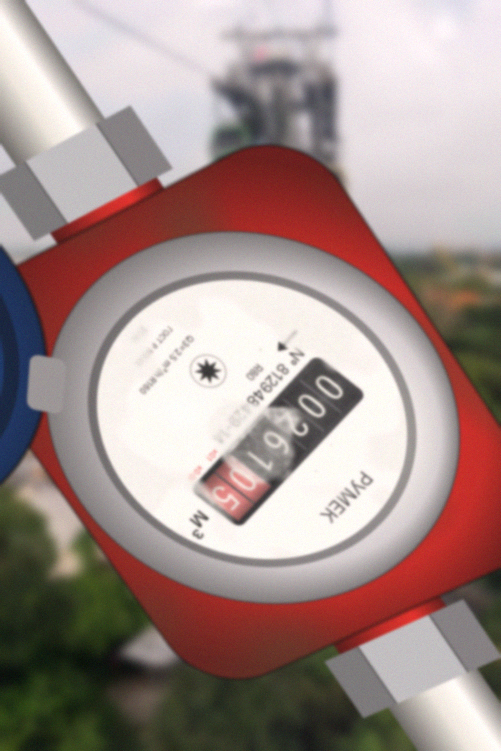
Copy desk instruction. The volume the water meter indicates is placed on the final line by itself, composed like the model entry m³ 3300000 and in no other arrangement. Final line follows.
m³ 261.05
